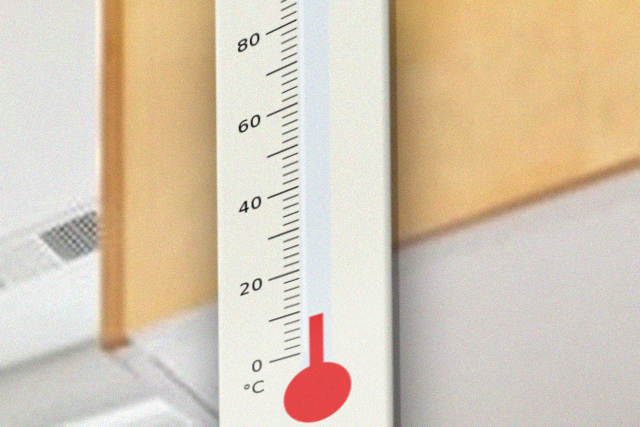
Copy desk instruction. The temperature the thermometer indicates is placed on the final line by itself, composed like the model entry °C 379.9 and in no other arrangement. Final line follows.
°C 8
